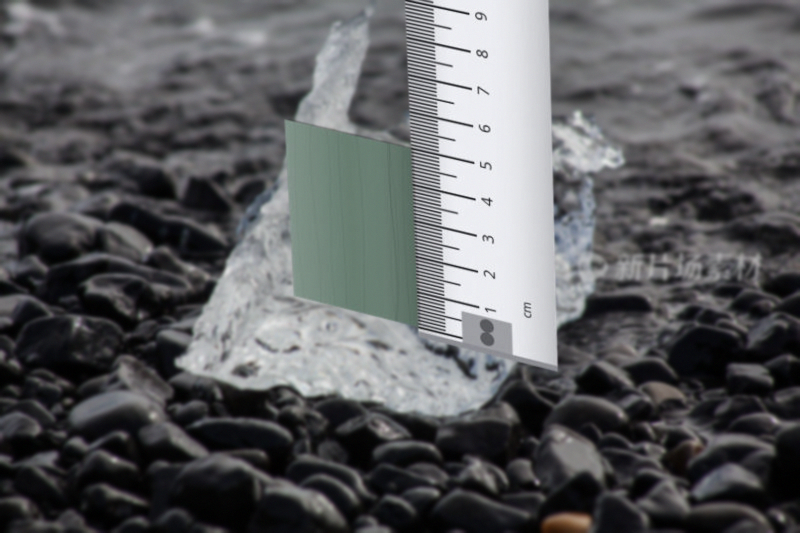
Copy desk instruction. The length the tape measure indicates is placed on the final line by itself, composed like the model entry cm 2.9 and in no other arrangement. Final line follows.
cm 5
